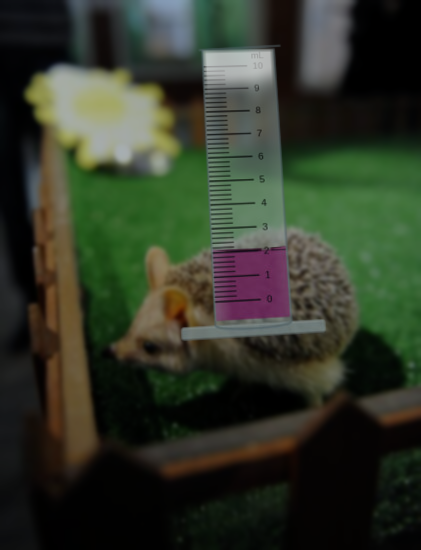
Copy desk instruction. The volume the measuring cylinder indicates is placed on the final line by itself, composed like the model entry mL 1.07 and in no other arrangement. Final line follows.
mL 2
